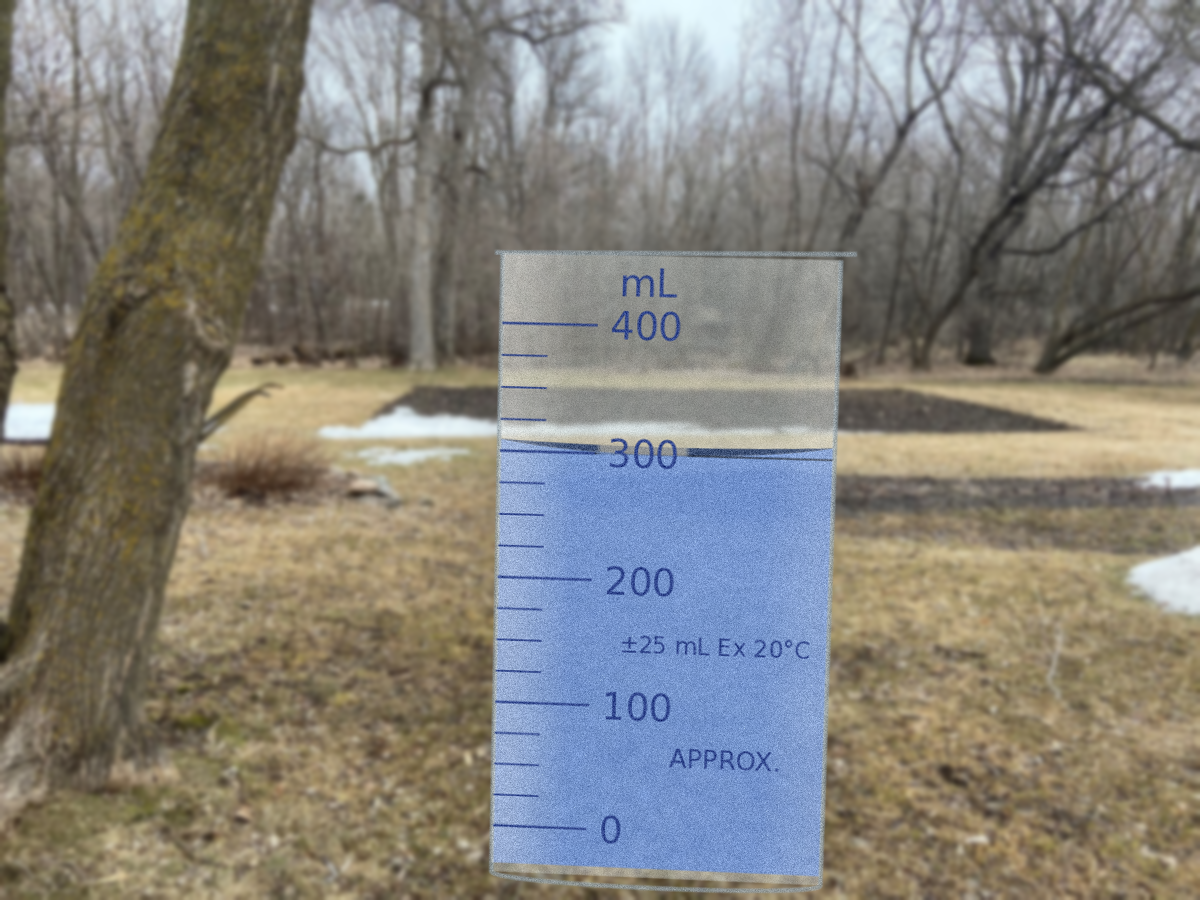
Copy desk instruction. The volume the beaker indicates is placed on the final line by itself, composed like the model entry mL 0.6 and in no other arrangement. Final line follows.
mL 300
